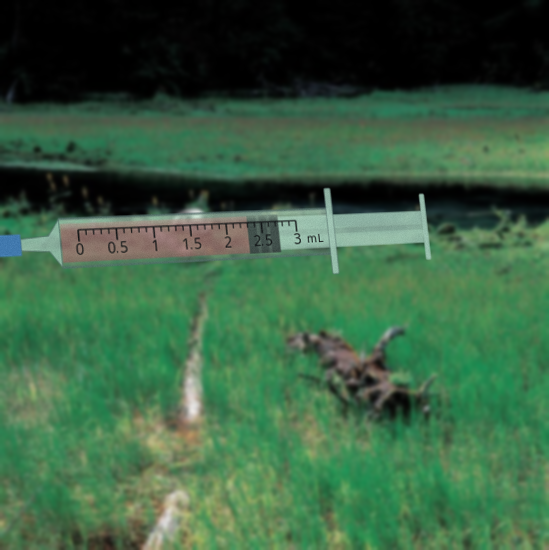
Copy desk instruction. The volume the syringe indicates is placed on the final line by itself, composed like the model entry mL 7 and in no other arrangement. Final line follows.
mL 2.3
